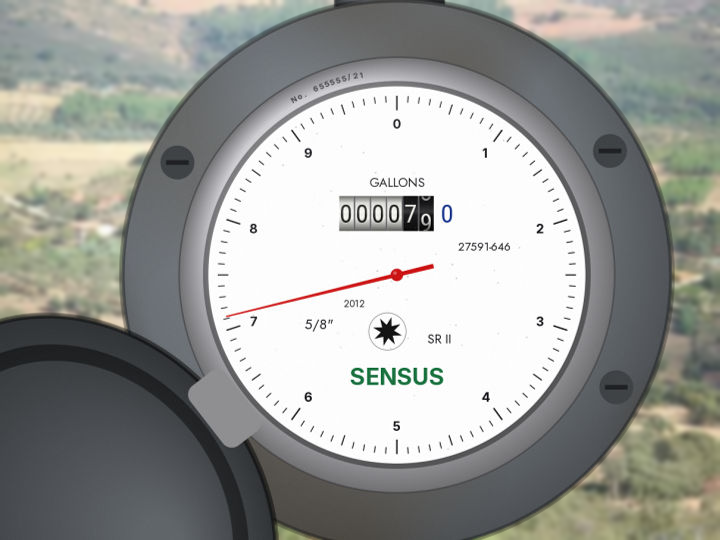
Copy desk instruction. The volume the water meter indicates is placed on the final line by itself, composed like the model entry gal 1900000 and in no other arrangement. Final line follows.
gal 787.1
